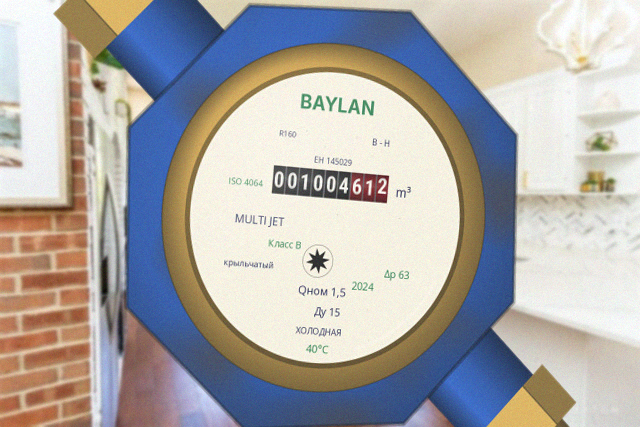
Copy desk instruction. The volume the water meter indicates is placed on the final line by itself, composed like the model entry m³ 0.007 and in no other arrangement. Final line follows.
m³ 1004.612
